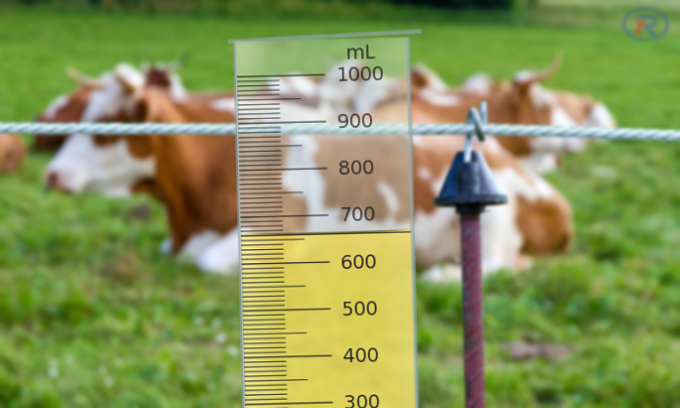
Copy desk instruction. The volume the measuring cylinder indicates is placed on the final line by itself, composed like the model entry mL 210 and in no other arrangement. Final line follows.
mL 660
